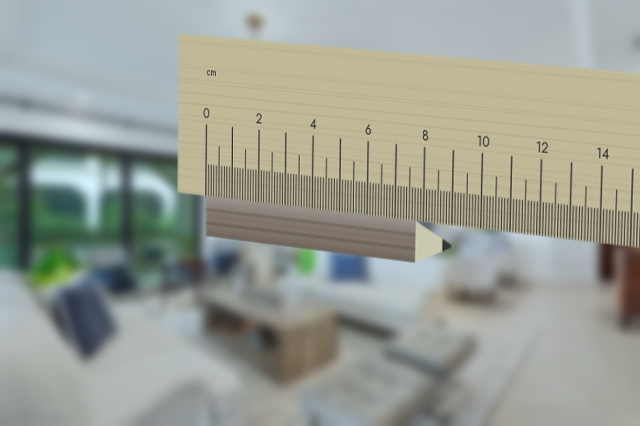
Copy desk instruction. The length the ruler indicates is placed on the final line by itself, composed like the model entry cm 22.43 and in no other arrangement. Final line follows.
cm 9
